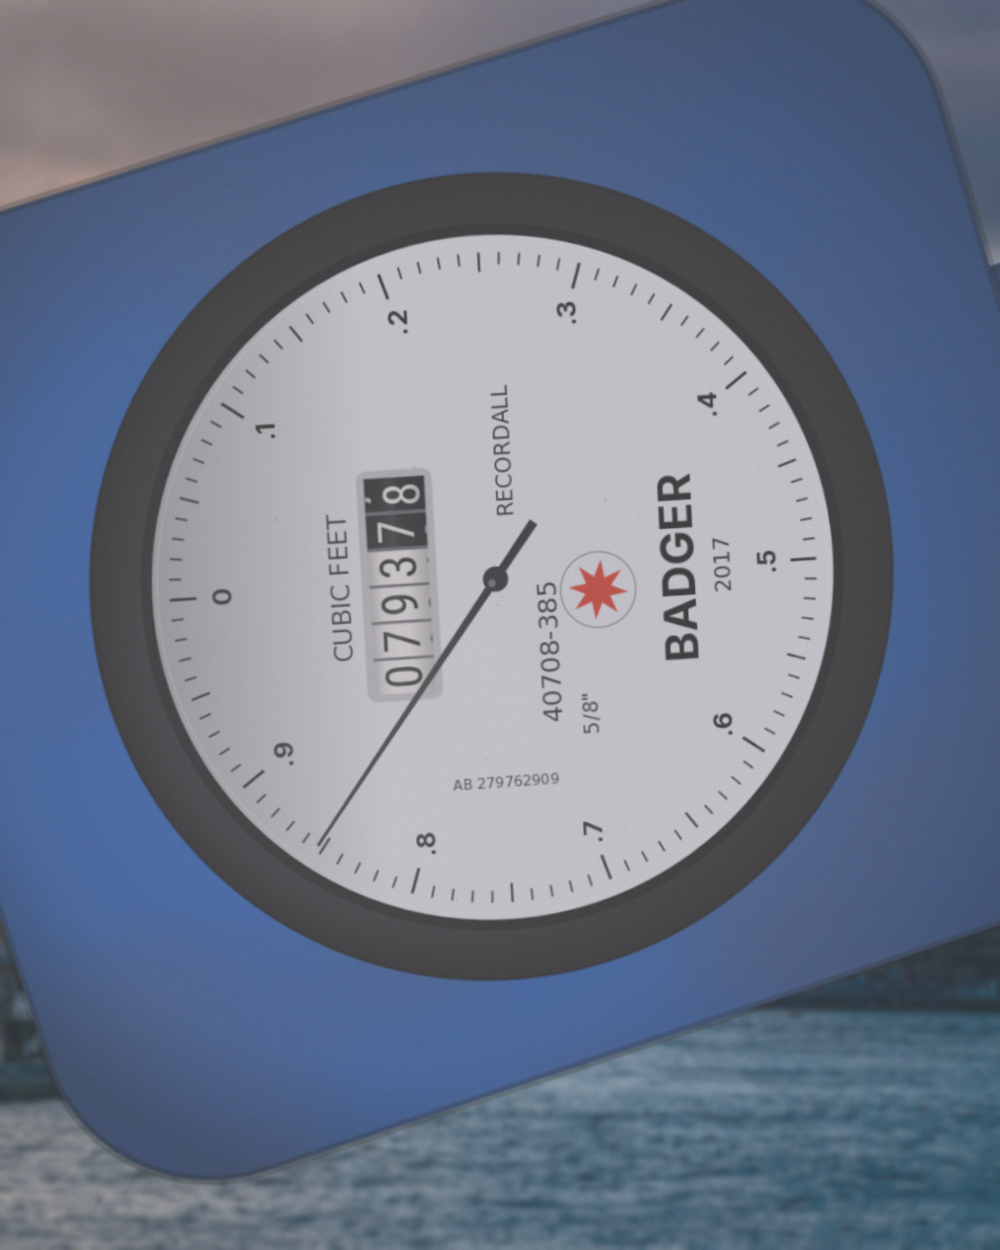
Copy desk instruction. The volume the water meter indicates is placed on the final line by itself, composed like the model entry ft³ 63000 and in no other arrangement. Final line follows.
ft³ 79377.85
